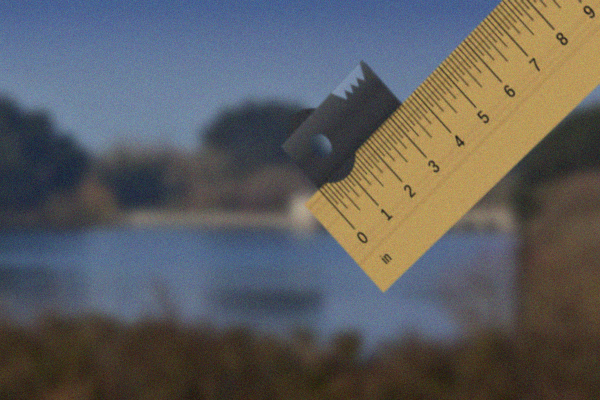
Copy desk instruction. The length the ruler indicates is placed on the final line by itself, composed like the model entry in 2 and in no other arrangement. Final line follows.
in 3.5
